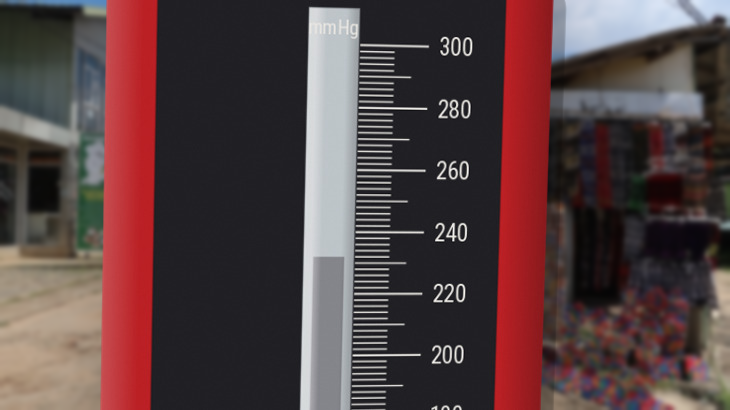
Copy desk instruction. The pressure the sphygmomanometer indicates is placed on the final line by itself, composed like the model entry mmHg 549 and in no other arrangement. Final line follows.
mmHg 232
